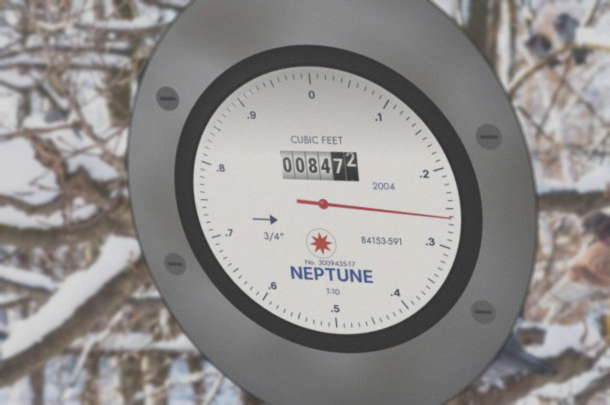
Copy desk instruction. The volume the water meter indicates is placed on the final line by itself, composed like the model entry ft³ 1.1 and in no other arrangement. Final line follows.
ft³ 8472.26
